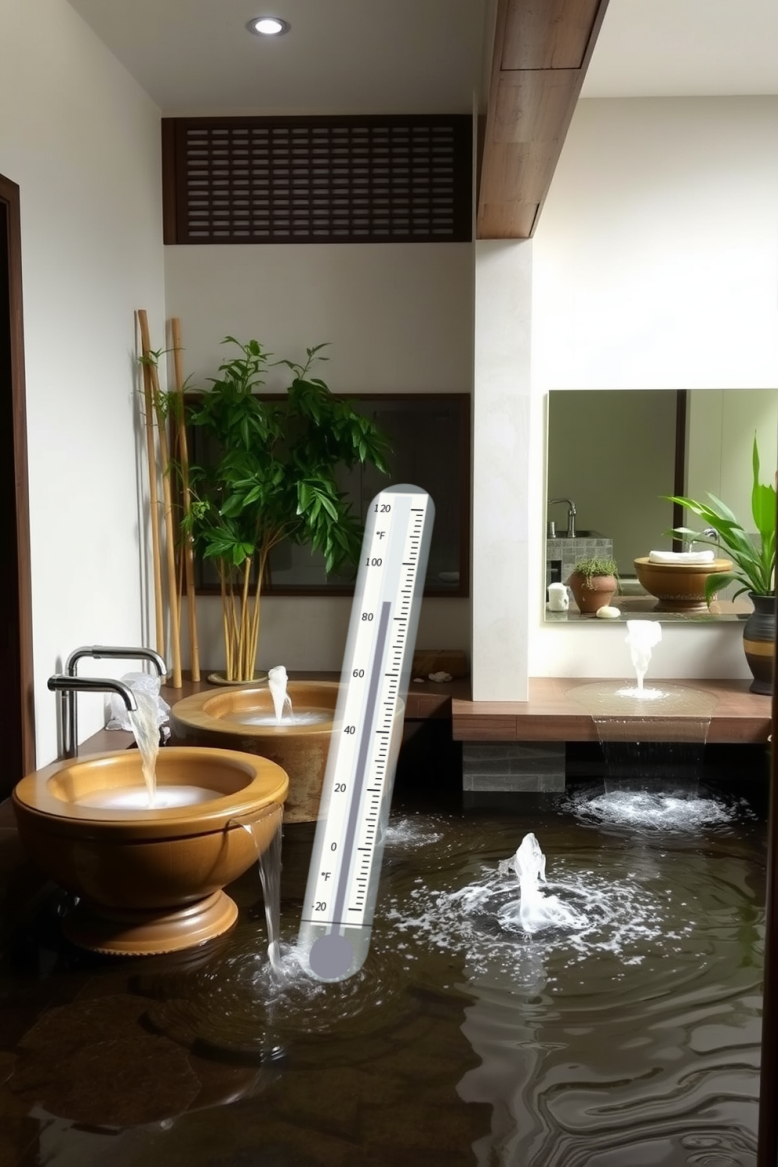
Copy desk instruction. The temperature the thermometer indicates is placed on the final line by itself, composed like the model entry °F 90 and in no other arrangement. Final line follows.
°F 86
